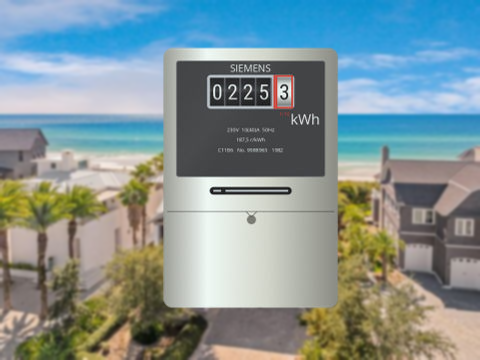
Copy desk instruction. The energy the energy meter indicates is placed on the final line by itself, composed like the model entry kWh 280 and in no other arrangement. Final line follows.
kWh 225.3
